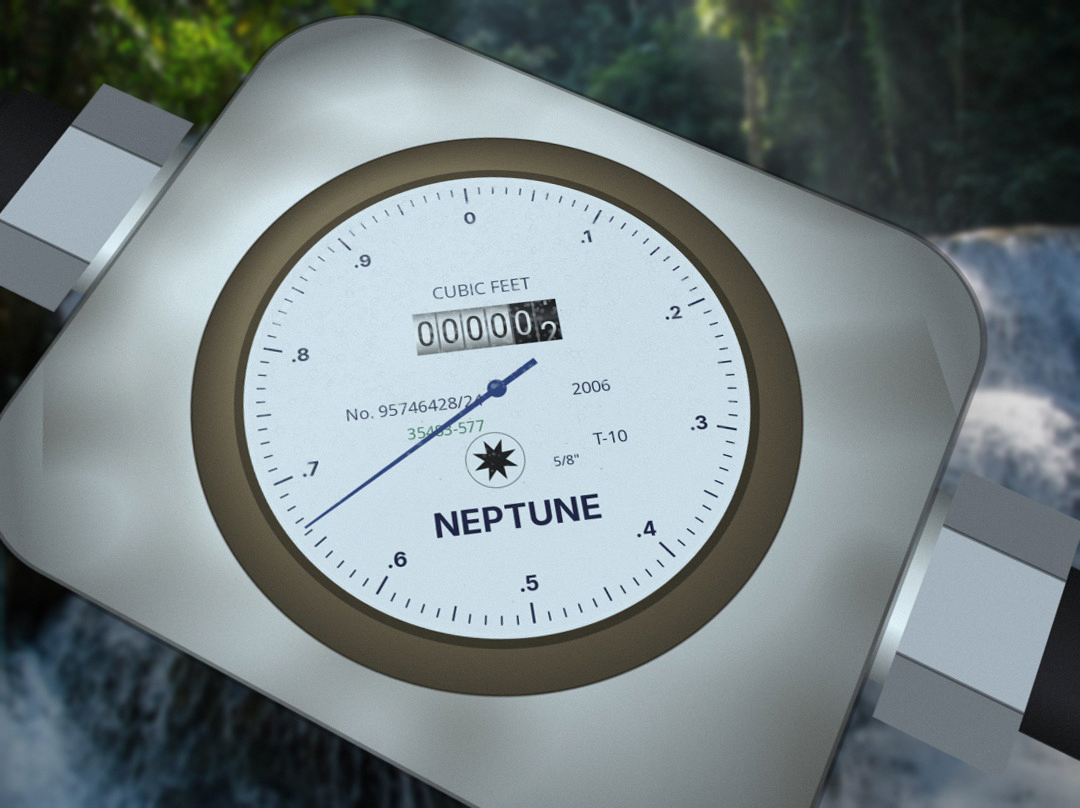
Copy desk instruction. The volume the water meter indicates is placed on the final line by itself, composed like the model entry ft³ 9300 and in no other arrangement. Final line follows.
ft³ 1.66
